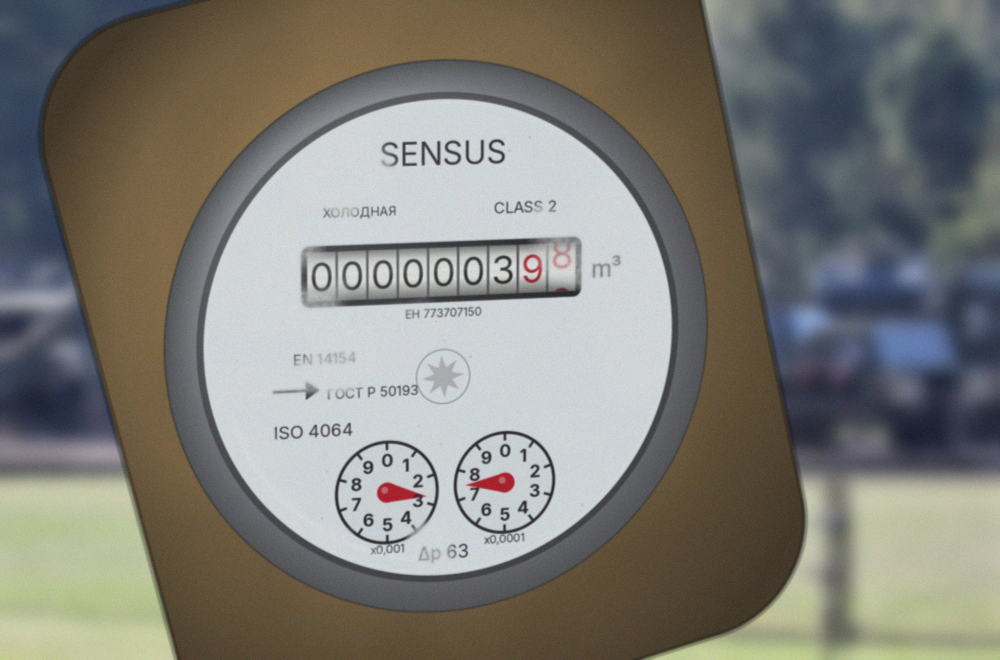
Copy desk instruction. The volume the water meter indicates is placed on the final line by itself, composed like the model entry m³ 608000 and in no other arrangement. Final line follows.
m³ 3.9827
